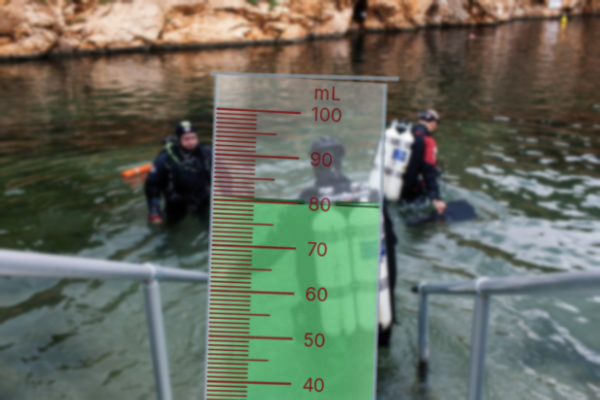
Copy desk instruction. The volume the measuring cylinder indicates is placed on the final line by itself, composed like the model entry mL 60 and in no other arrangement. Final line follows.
mL 80
